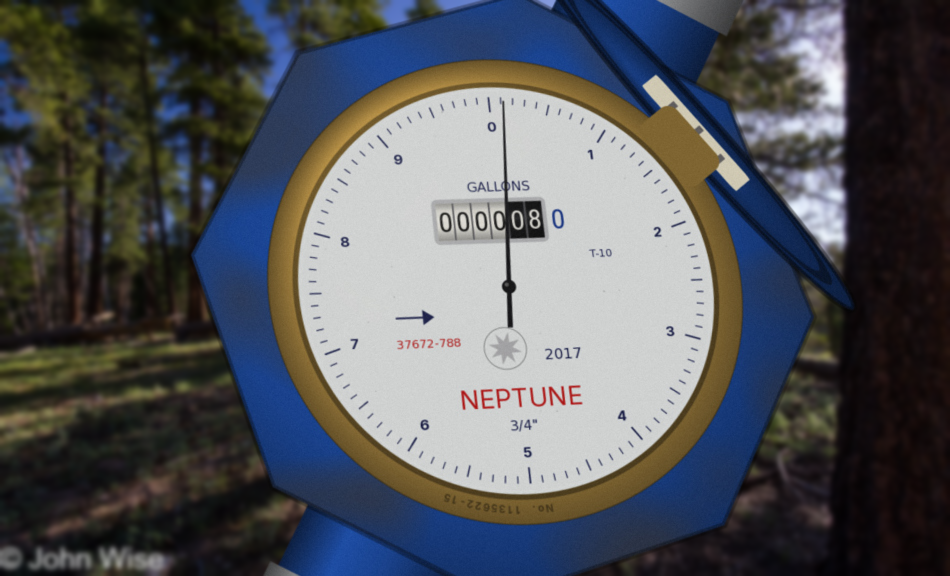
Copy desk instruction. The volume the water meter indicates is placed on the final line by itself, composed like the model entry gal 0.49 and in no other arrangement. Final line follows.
gal 80.1
